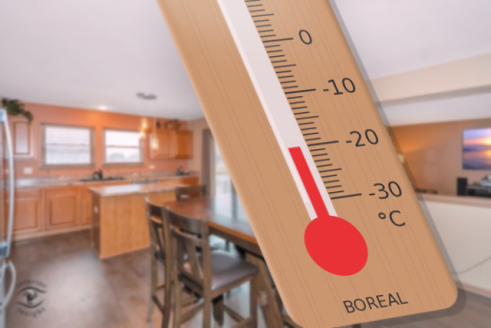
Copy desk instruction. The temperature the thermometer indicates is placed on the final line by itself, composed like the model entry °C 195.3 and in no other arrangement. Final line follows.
°C -20
